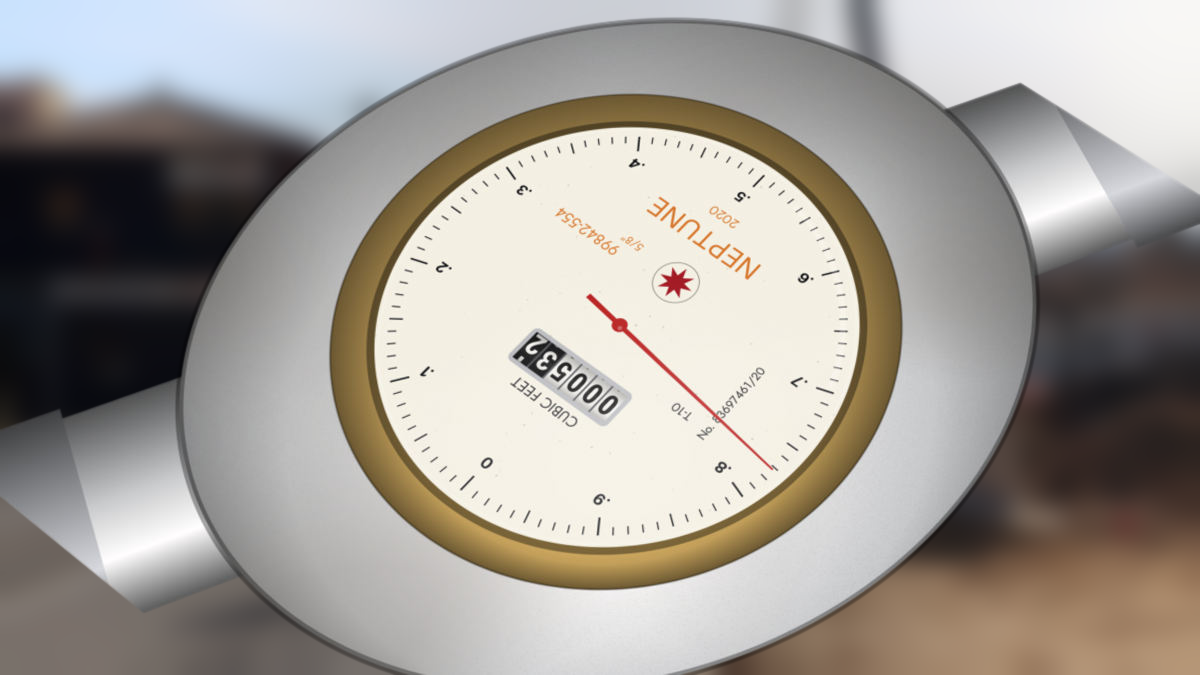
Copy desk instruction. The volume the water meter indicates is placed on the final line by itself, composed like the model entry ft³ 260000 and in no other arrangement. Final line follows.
ft³ 531.77
